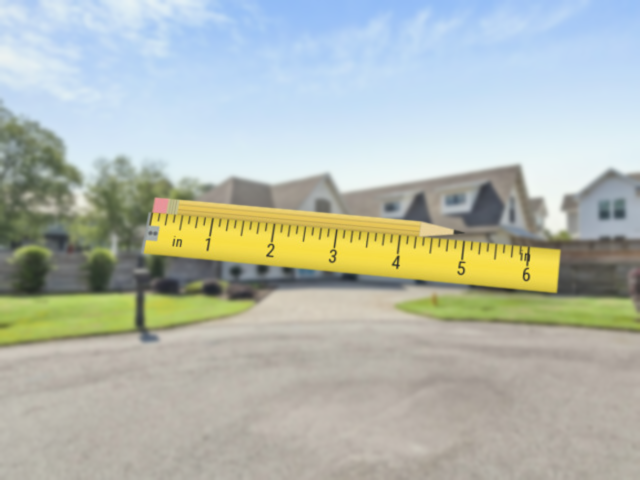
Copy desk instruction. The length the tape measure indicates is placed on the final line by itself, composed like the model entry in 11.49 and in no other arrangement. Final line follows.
in 5
